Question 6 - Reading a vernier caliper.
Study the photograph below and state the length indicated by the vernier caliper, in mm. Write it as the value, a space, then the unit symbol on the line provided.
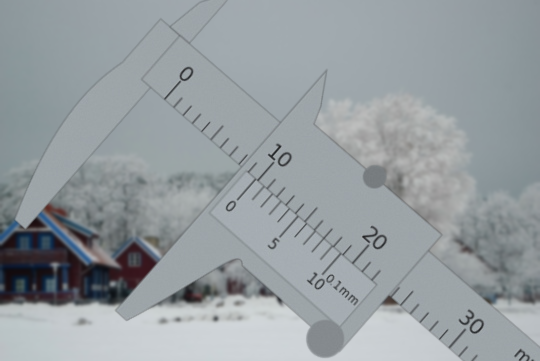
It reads 9.8 mm
